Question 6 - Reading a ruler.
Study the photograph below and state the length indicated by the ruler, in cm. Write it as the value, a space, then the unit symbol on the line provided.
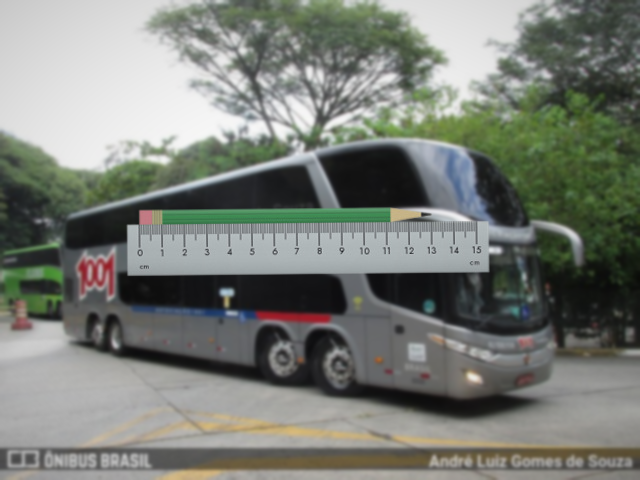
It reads 13 cm
